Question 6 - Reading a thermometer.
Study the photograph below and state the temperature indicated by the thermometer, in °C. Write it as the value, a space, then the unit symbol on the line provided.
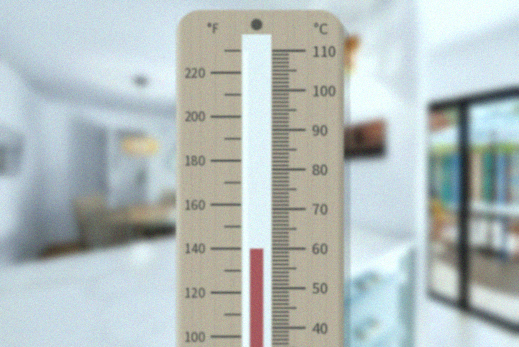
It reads 60 °C
